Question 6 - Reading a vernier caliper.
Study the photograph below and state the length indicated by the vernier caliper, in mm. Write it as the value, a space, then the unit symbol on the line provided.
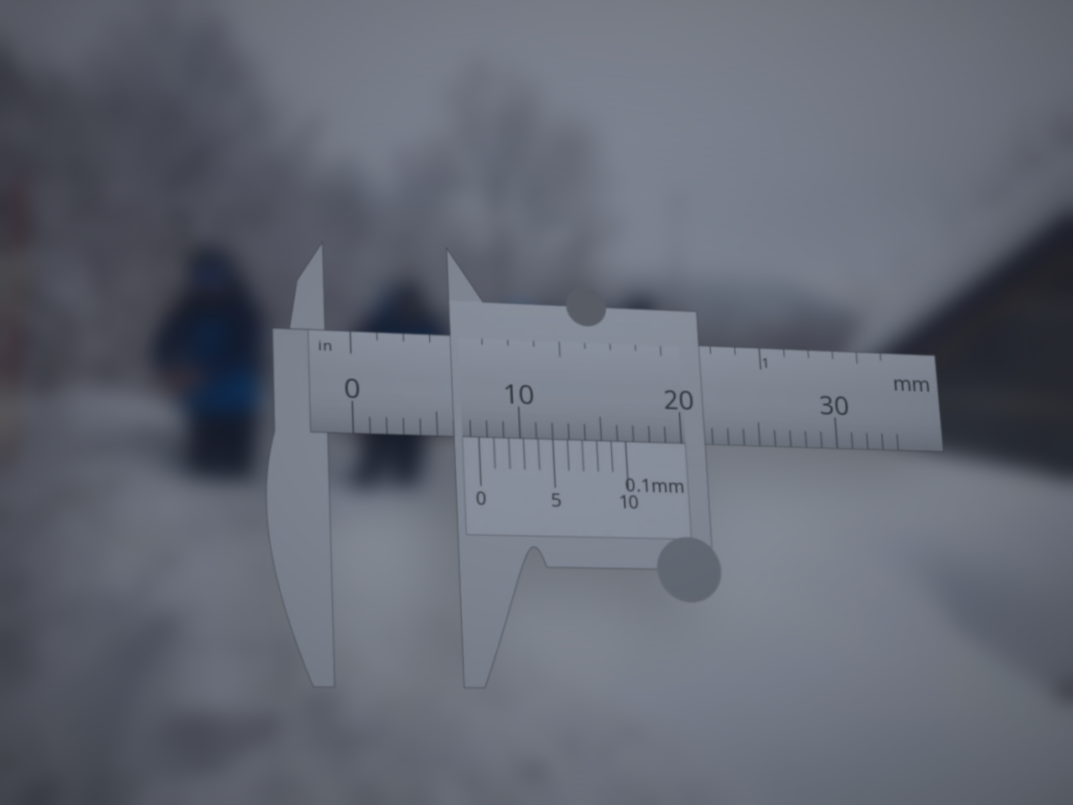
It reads 7.5 mm
